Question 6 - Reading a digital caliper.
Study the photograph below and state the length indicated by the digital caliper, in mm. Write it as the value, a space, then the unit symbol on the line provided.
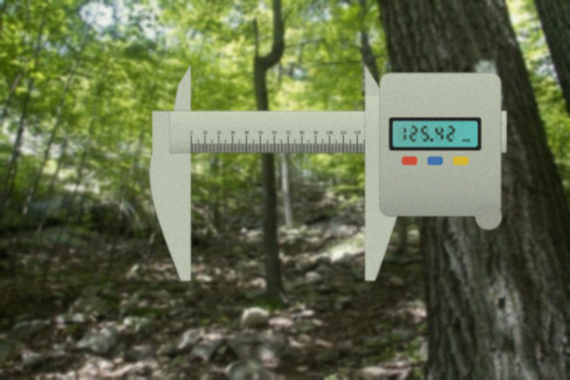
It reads 125.42 mm
